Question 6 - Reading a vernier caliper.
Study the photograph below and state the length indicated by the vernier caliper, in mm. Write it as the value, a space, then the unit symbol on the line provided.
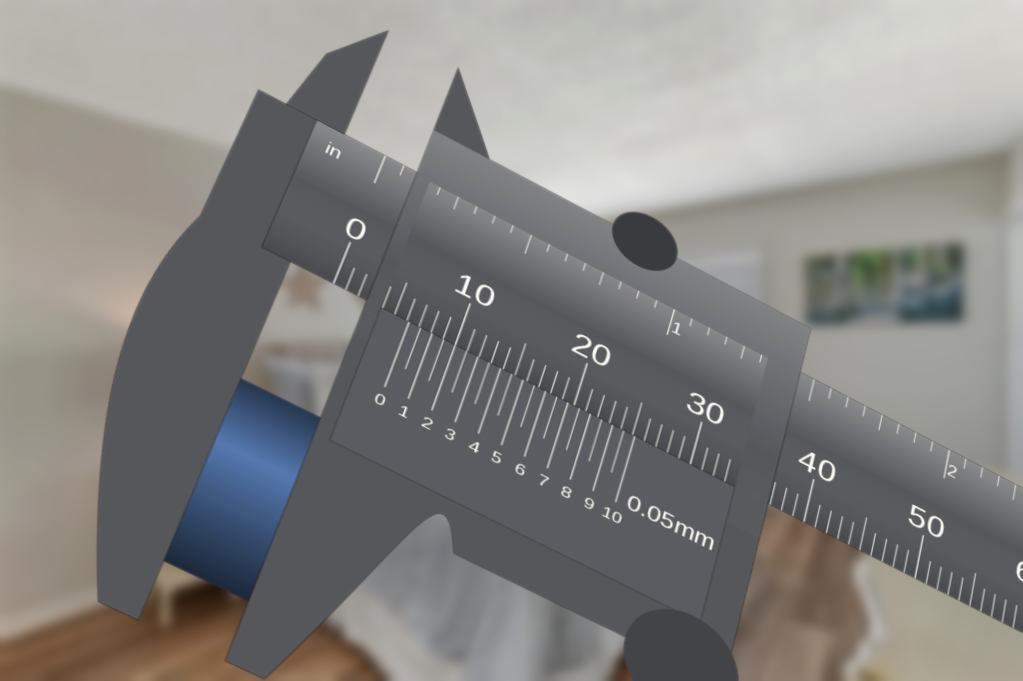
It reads 6.2 mm
